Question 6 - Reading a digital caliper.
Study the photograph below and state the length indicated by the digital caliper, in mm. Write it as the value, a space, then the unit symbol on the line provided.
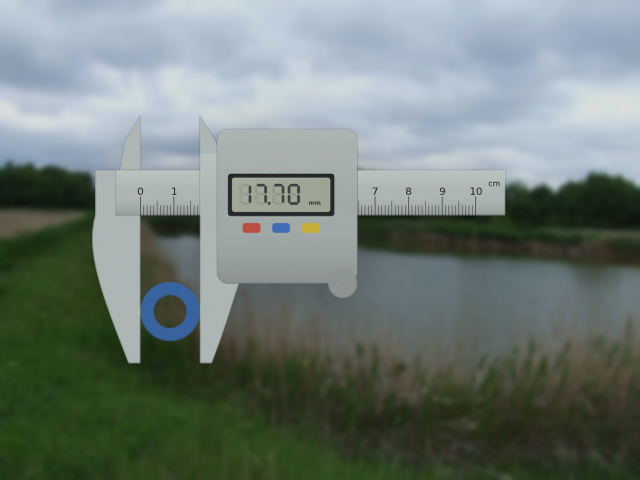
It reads 17.70 mm
